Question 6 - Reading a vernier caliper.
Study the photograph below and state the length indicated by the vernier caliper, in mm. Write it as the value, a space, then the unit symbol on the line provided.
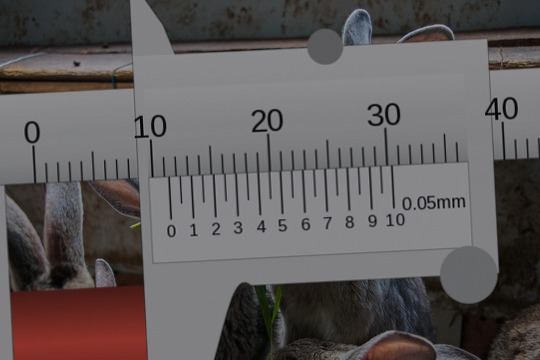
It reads 11.4 mm
